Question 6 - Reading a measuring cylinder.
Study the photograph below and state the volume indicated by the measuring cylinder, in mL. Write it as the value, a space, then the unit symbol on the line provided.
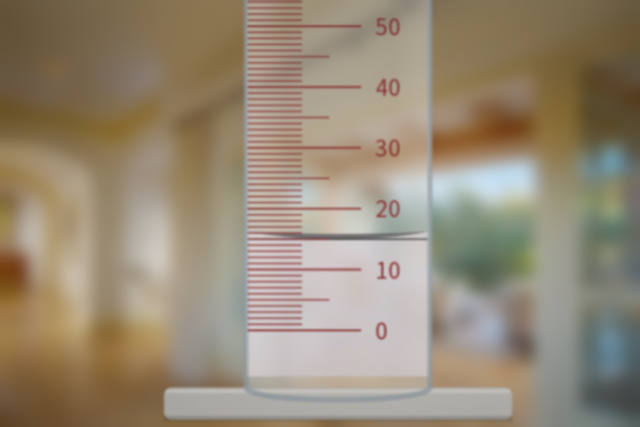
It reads 15 mL
